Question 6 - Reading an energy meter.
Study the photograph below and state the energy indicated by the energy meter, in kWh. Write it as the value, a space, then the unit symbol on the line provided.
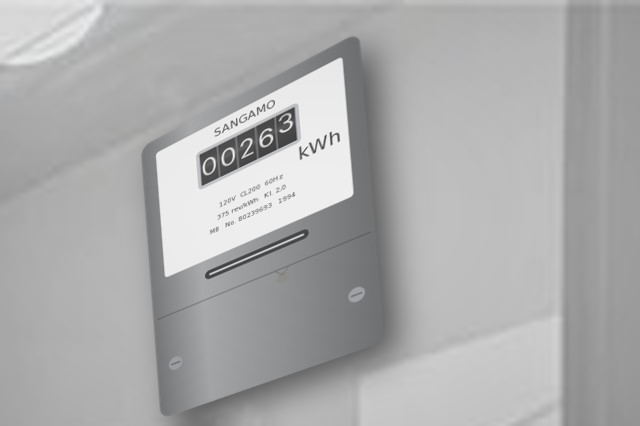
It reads 263 kWh
